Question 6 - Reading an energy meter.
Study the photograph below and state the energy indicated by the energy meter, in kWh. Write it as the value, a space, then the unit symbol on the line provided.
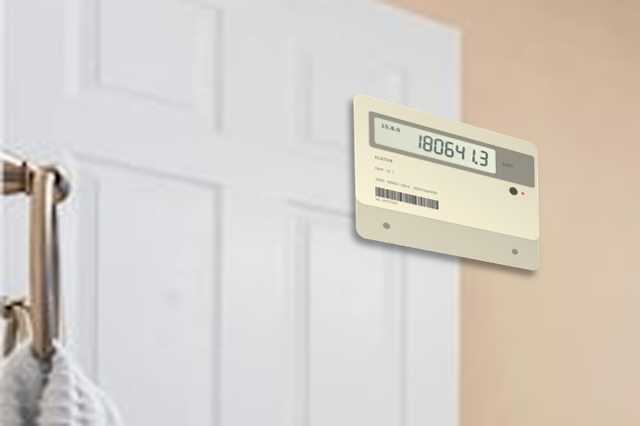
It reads 180641.3 kWh
